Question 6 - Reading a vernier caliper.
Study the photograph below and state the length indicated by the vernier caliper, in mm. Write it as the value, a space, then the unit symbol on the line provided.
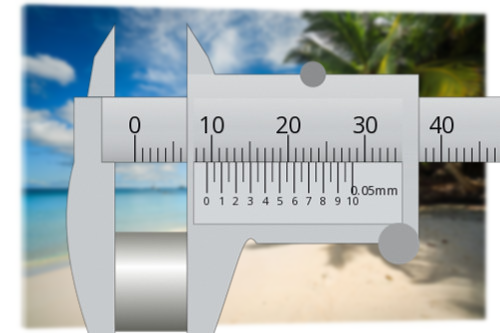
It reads 9.4 mm
